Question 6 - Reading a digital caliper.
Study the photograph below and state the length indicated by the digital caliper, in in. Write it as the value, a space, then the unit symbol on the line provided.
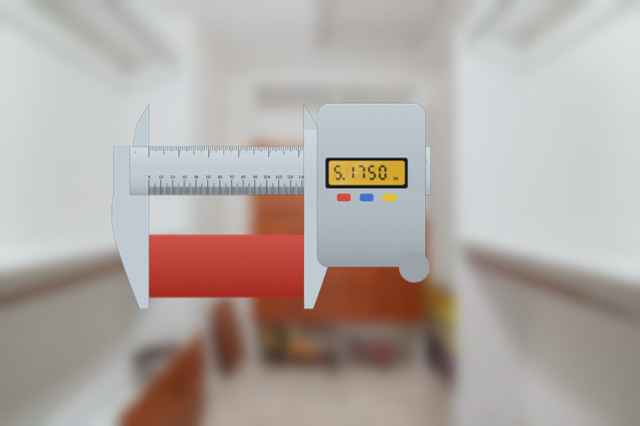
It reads 5.1750 in
